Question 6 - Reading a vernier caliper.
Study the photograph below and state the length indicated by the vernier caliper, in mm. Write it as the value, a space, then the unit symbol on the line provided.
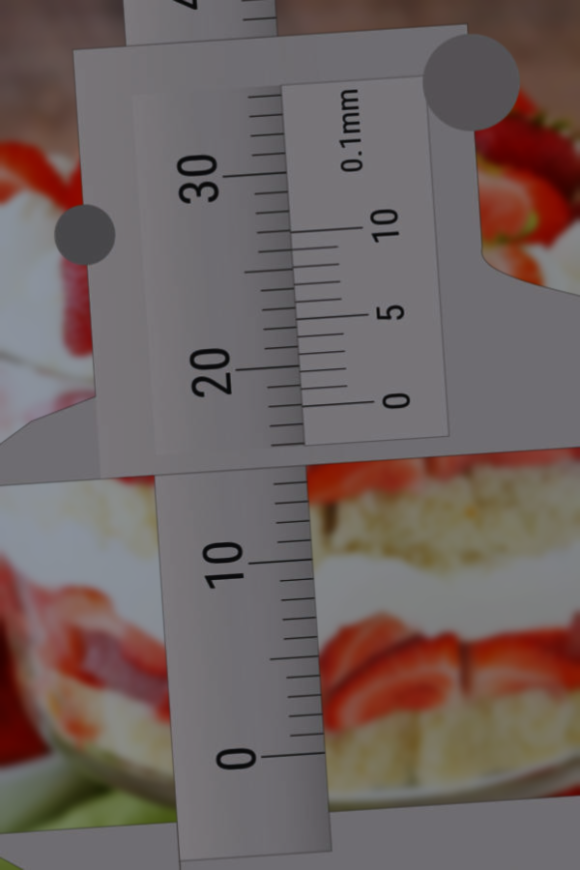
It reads 17.9 mm
